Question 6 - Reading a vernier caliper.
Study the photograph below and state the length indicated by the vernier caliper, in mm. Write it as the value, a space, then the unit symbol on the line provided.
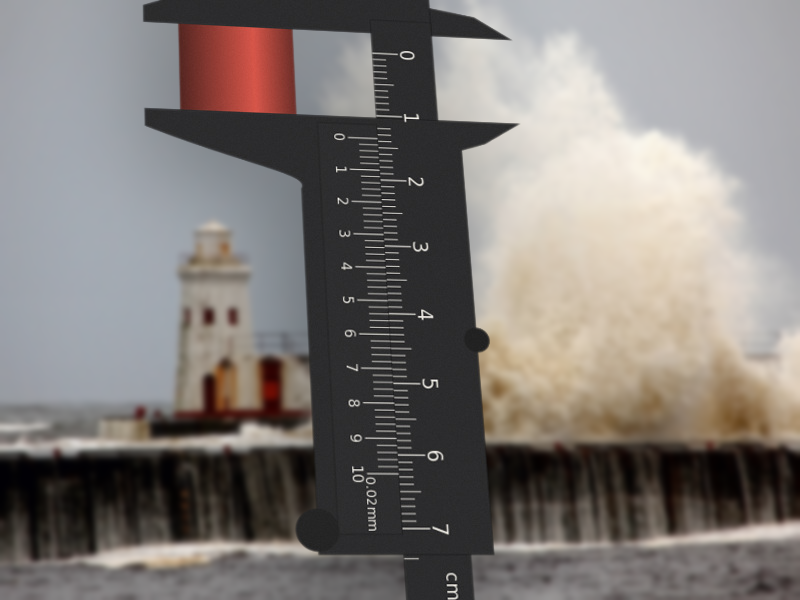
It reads 13.6 mm
